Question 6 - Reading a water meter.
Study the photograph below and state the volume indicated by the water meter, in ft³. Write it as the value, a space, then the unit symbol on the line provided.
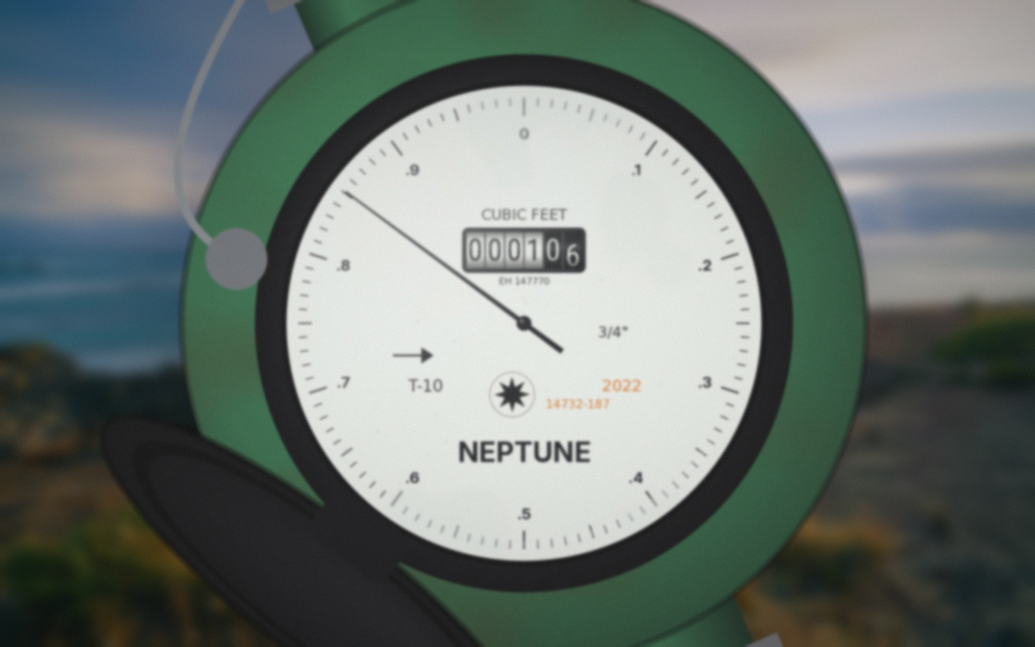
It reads 105.85 ft³
